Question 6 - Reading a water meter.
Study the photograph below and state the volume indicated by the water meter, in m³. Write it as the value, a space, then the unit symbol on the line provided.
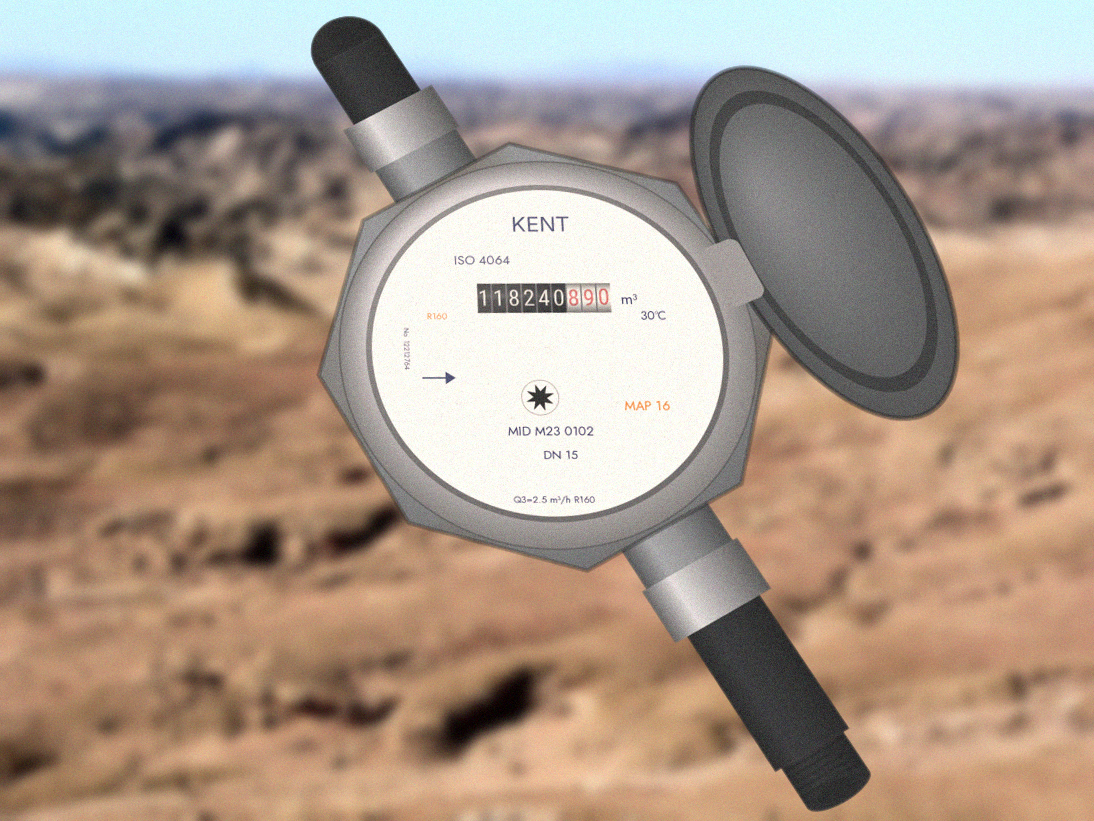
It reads 118240.890 m³
